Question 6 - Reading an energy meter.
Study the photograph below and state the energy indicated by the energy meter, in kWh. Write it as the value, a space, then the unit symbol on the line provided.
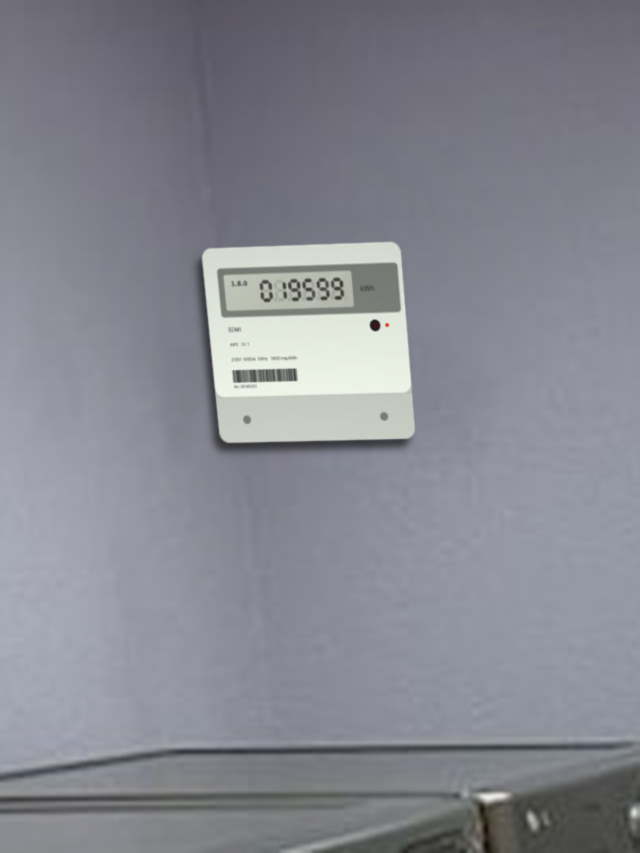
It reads 19599 kWh
